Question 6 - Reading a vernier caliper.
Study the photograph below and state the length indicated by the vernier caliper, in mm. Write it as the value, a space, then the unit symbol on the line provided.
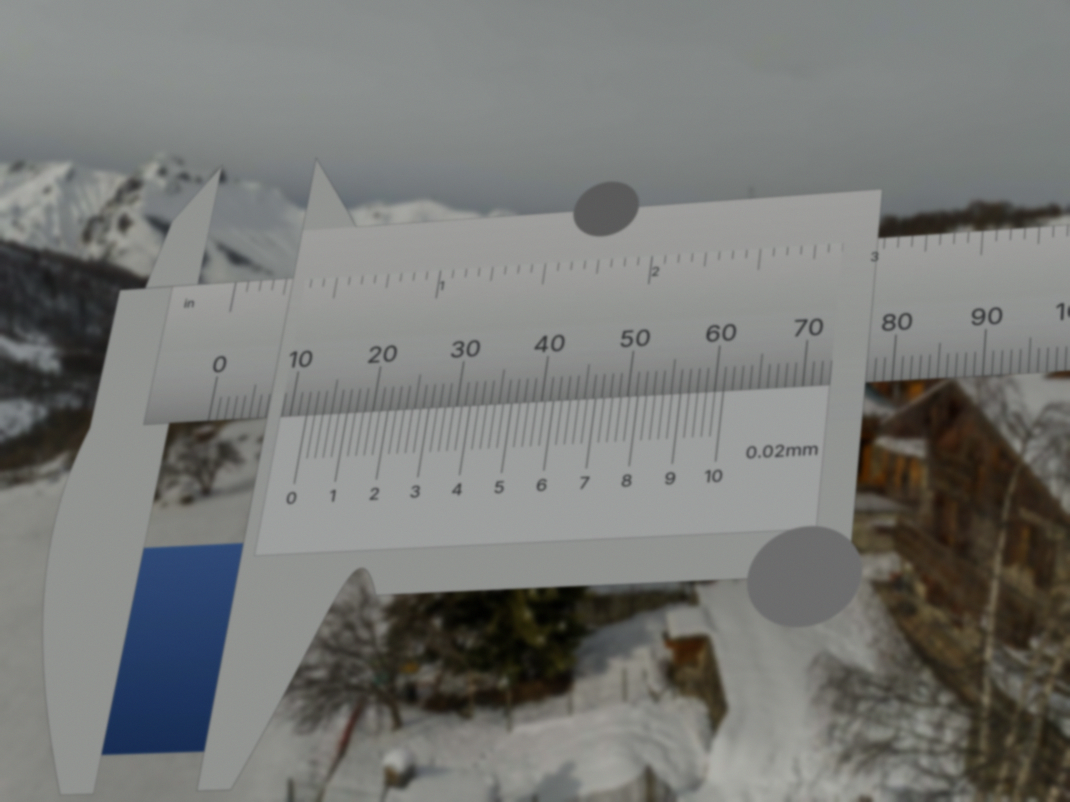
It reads 12.0 mm
